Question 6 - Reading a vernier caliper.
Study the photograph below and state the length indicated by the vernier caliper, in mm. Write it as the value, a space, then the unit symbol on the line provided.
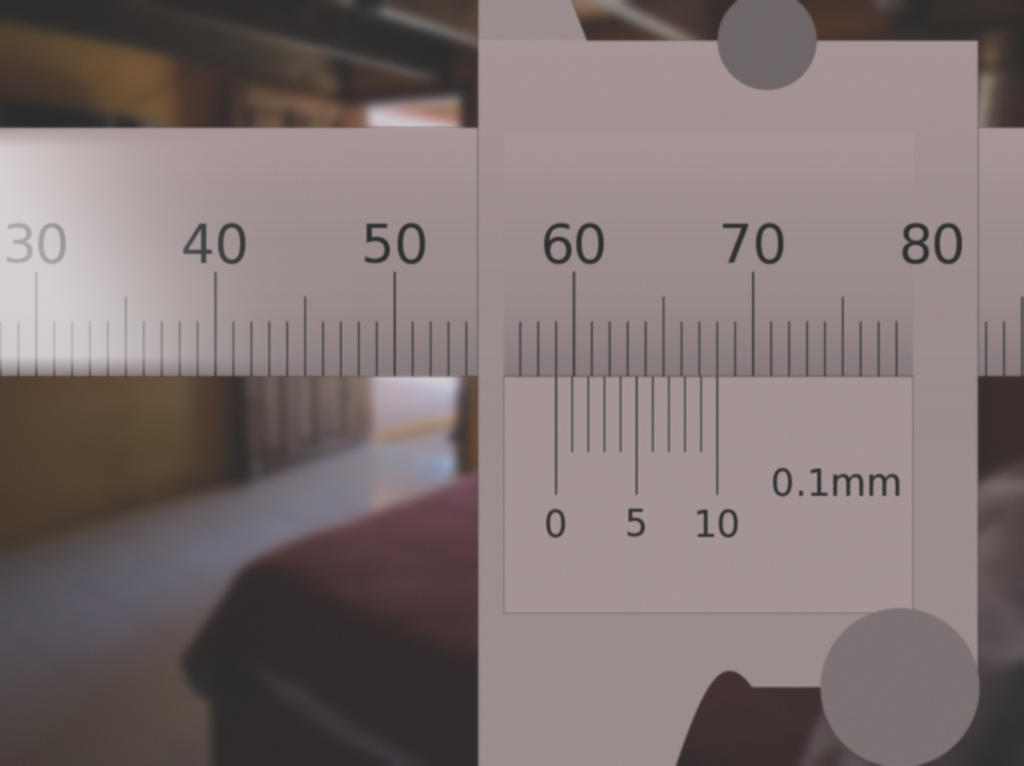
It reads 59.0 mm
